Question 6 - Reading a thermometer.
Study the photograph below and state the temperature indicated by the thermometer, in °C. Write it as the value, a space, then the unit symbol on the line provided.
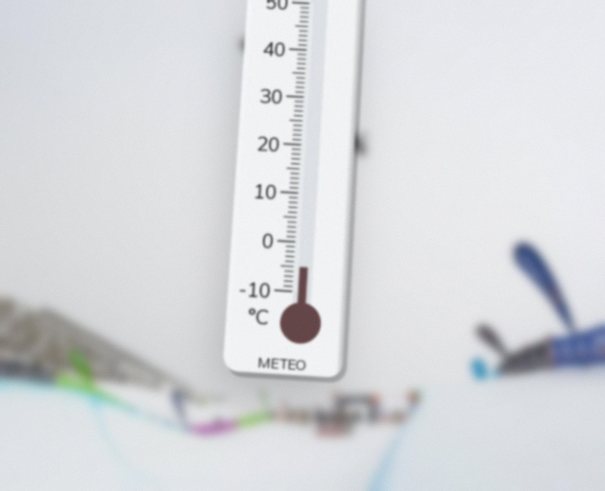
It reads -5 °C
